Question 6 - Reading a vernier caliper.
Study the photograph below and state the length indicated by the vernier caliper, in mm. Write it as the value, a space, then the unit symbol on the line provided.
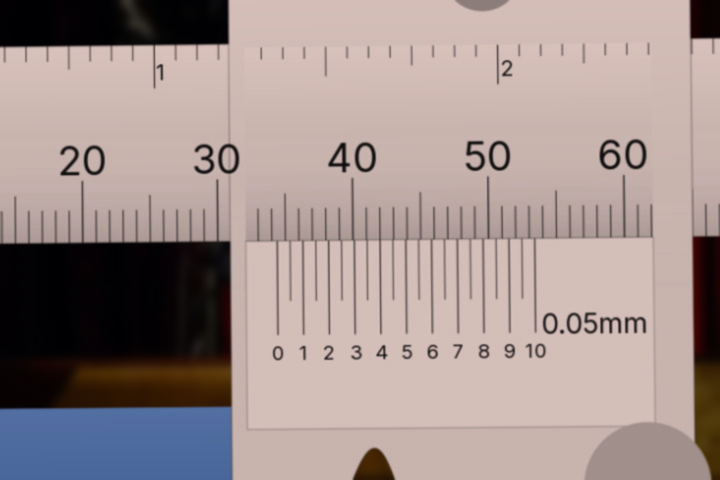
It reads 34.4 mm
